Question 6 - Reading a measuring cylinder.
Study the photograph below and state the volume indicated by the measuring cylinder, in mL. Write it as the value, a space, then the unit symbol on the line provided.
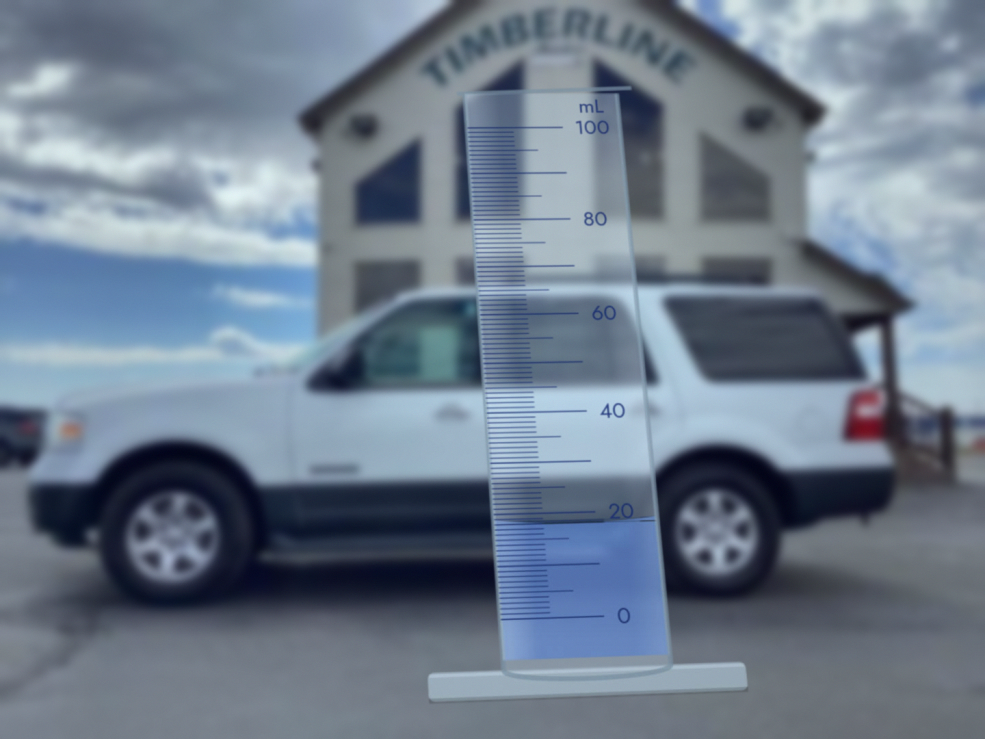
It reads 18 mL
